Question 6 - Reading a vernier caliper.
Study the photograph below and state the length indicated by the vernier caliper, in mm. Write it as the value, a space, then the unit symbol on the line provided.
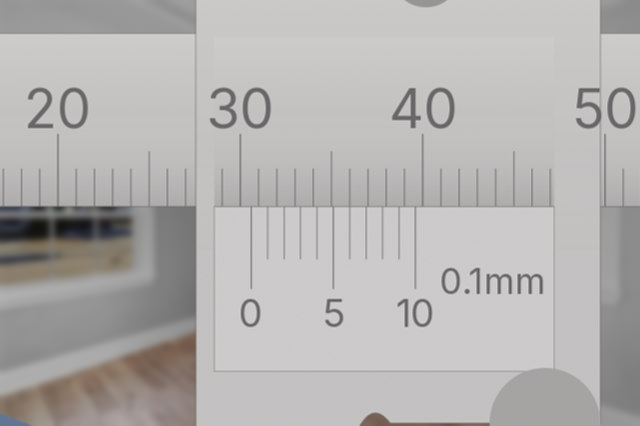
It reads 30.6 mm
